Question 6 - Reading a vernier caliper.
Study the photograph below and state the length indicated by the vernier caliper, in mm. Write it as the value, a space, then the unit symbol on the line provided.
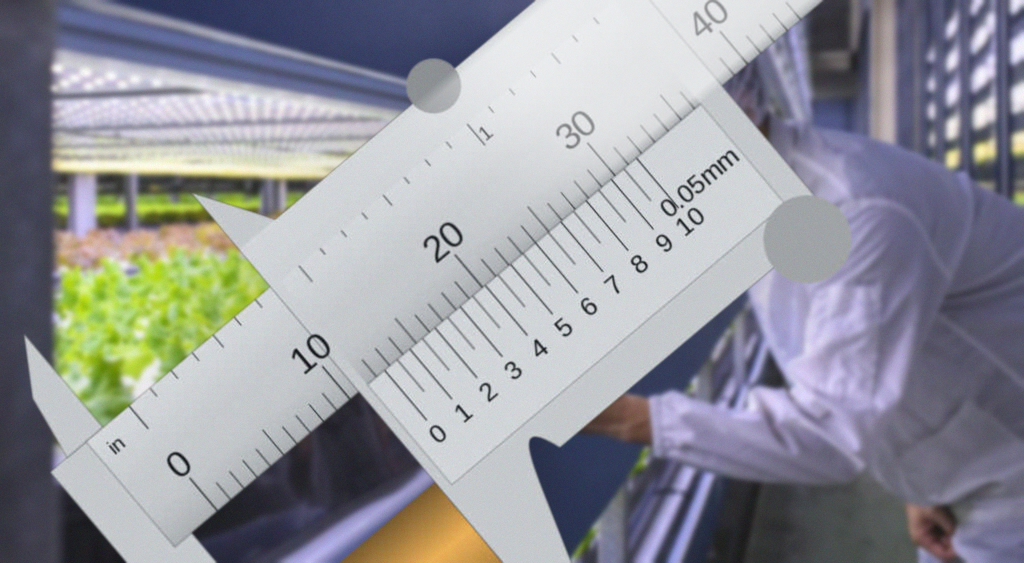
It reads 12.6 mm
